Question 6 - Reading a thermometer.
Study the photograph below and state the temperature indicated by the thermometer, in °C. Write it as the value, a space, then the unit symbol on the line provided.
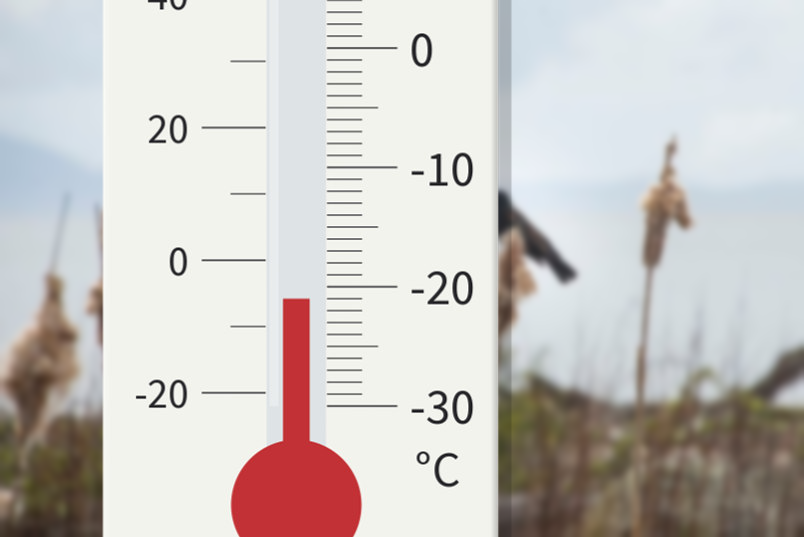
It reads -21 °C
